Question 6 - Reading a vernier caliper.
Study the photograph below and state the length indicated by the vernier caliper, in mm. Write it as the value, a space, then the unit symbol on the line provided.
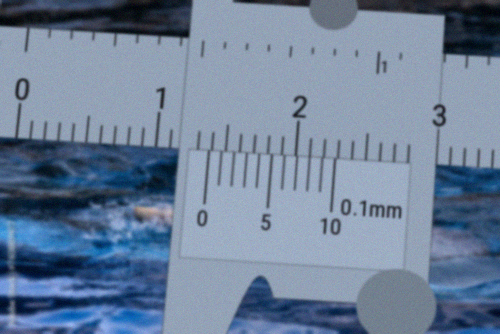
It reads 13.8 mm
